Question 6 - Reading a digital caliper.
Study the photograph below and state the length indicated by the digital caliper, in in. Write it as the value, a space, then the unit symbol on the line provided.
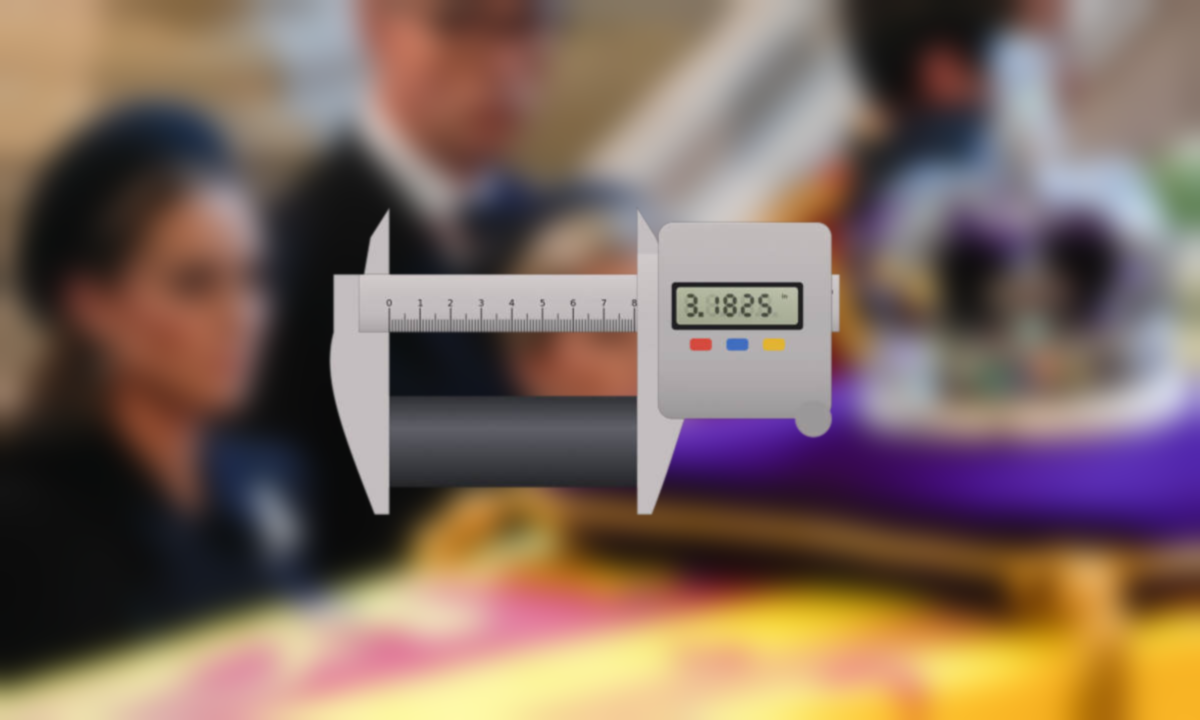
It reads 3.1825 in
